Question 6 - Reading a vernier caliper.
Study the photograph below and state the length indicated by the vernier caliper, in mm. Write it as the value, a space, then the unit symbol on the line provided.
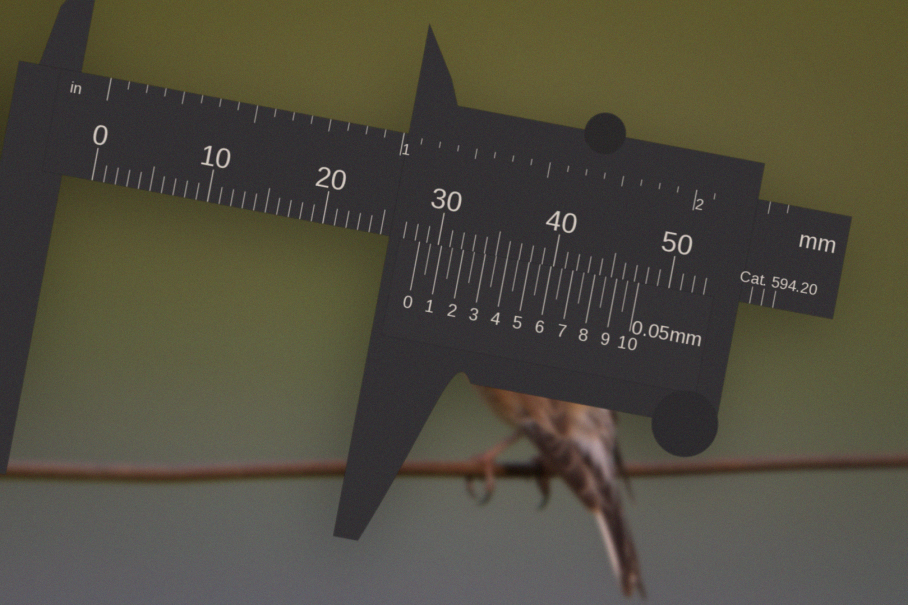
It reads 28.4 mm
